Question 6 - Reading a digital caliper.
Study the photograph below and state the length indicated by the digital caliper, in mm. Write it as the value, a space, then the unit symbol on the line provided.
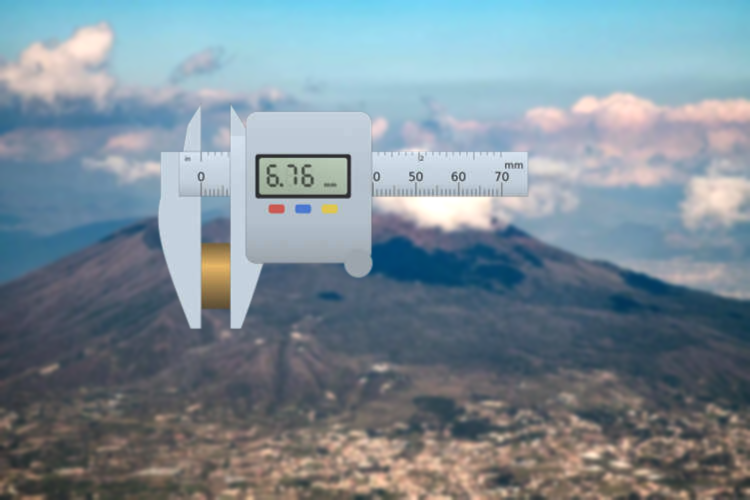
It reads 6.76 mm
